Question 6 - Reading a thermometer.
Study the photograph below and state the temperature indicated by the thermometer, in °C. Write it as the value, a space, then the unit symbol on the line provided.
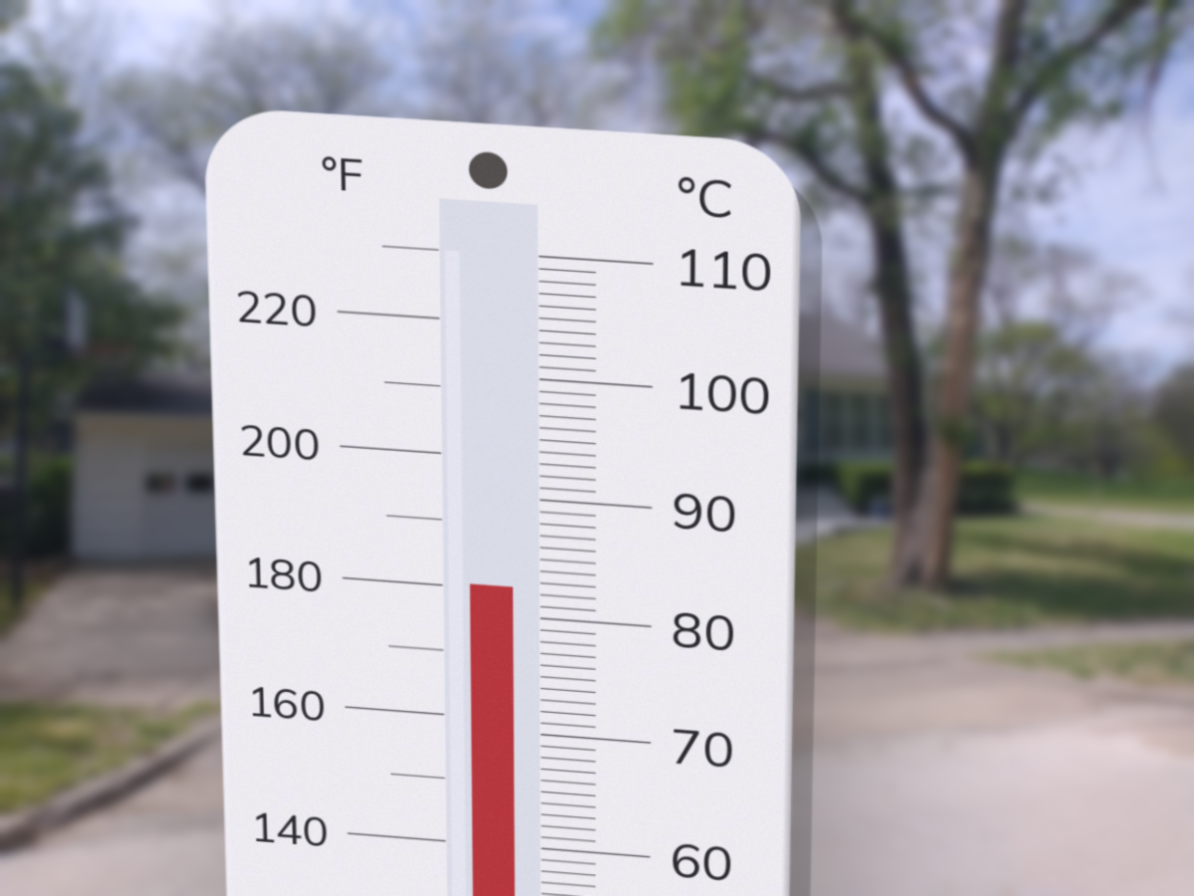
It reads 82.5 °C
